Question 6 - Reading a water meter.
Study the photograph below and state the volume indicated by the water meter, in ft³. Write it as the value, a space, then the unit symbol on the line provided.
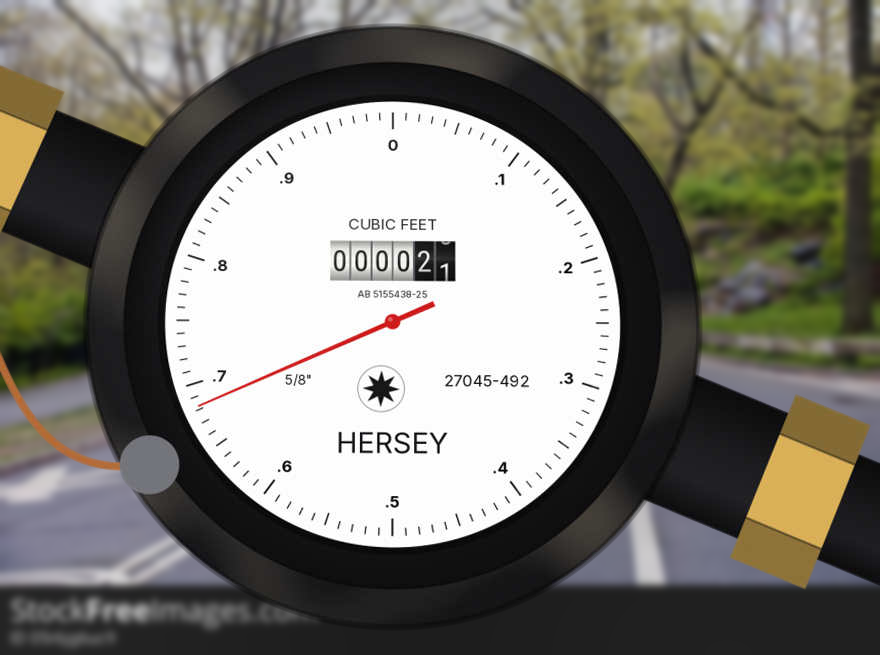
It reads 20.68 ft³
